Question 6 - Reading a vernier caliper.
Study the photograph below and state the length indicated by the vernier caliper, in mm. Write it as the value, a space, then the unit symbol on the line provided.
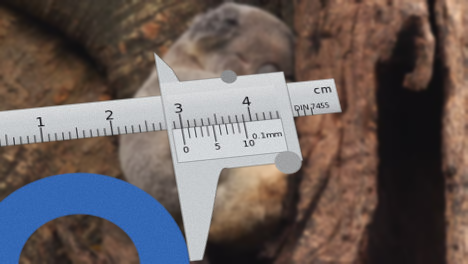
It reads 30.0 mm
